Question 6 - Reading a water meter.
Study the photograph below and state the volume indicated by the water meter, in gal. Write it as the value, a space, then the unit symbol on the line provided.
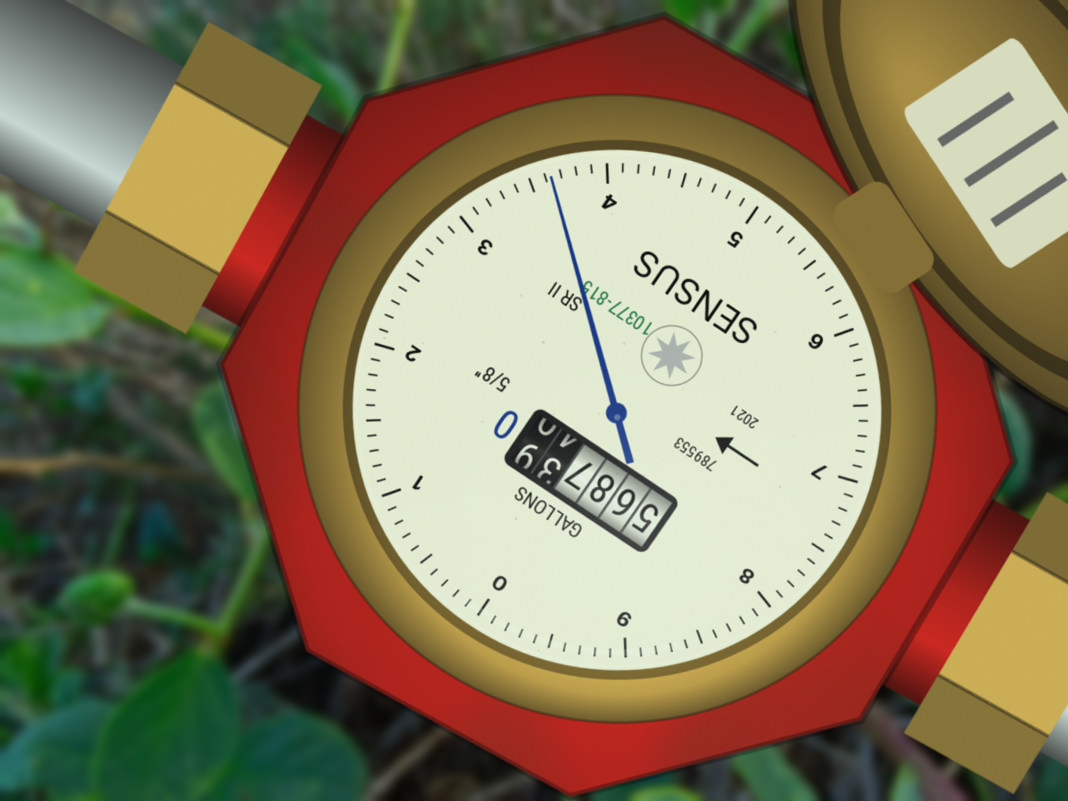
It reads 5687393.6 gal
